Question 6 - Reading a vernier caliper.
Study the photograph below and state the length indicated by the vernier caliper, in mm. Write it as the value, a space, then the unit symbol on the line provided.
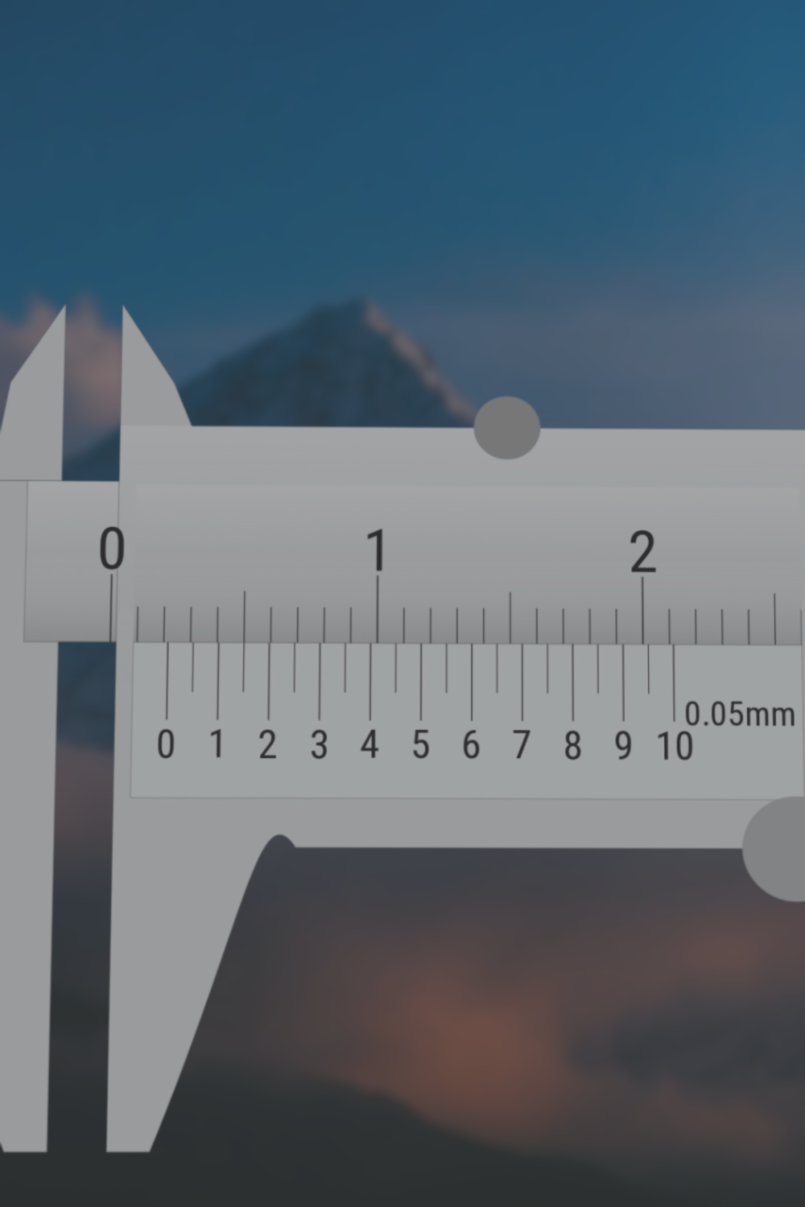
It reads 2.15 mm
